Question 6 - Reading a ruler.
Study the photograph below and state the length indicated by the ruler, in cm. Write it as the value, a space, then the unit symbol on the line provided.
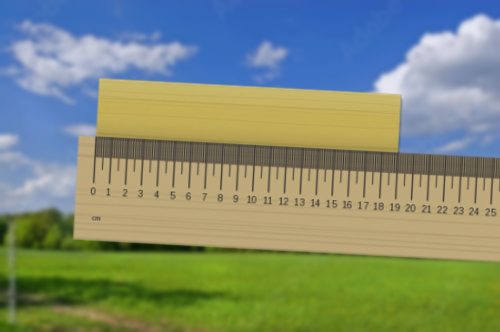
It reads 19 cm
